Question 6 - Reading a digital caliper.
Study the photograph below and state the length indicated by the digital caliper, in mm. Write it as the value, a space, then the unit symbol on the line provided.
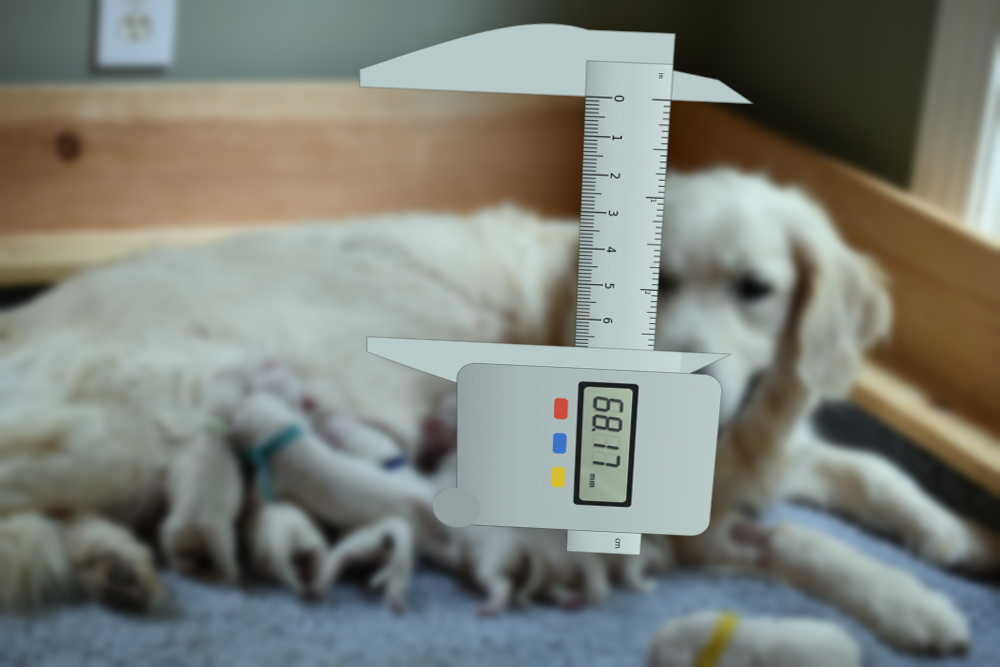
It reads 68.17 mm
